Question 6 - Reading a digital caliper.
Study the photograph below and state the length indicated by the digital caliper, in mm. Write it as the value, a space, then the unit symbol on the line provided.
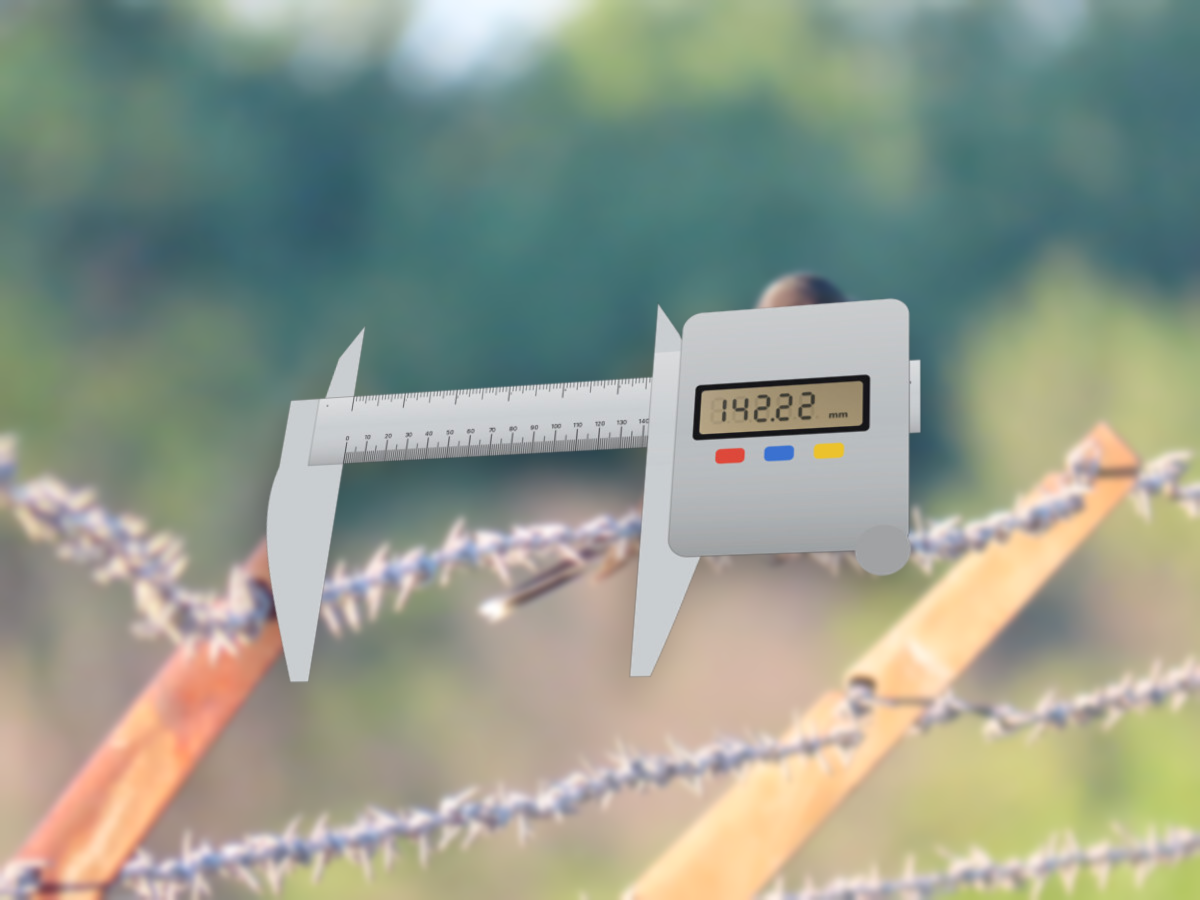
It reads 142.22 mm
